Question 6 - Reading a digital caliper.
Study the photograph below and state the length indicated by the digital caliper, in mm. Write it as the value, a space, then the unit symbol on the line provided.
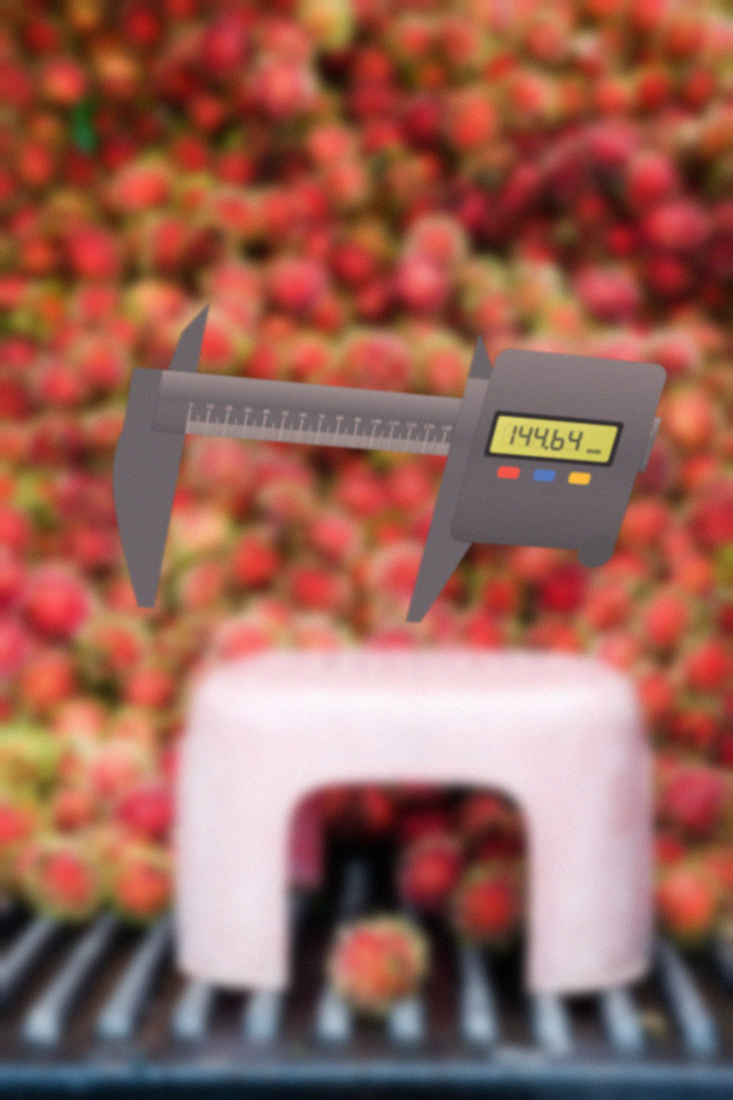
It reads 144.64 mm
